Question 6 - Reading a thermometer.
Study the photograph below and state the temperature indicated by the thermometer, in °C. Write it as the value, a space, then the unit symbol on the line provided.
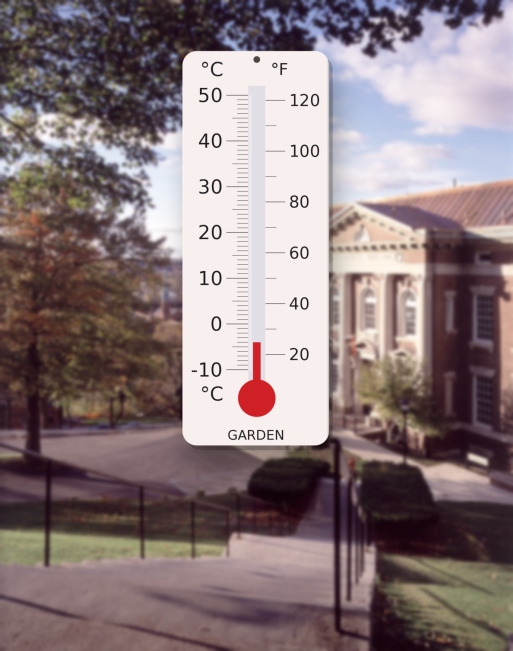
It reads -4 °C
